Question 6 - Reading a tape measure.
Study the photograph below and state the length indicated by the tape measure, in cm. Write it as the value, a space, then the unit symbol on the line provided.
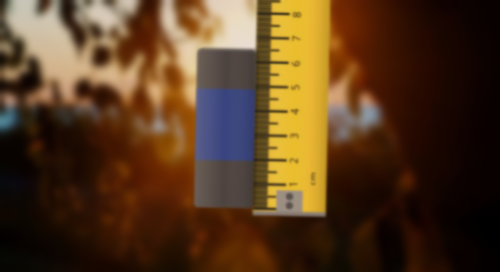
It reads 6.5 cm
